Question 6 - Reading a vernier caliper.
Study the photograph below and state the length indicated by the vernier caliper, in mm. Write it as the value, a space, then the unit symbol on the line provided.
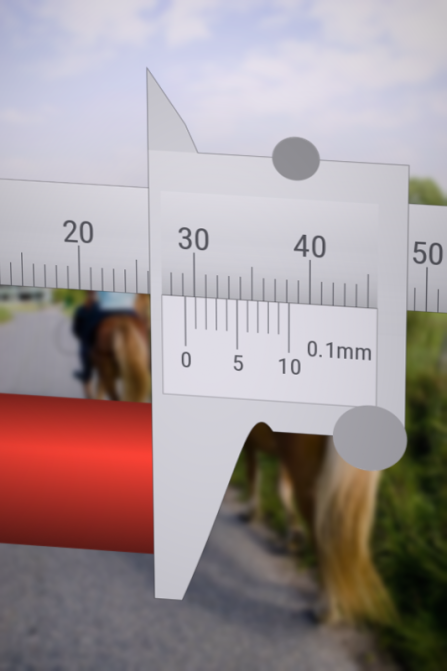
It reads 29.2 mm
